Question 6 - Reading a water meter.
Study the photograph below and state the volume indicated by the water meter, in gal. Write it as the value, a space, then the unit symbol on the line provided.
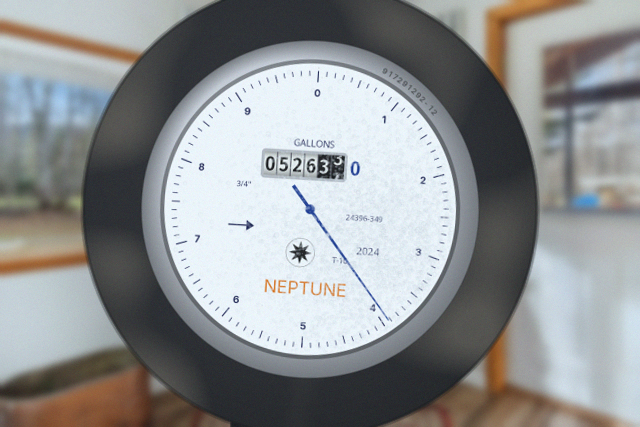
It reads 526333.9 gal
